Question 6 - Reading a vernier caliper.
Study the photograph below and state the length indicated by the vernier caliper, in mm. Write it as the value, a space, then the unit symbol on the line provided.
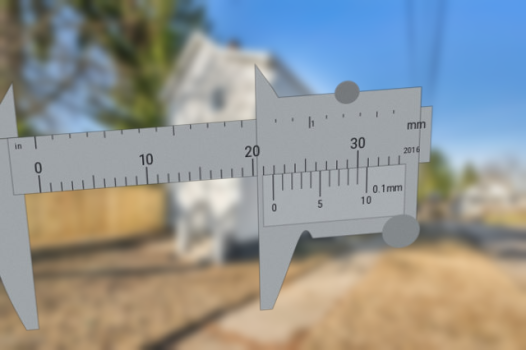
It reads 21.9 mm
